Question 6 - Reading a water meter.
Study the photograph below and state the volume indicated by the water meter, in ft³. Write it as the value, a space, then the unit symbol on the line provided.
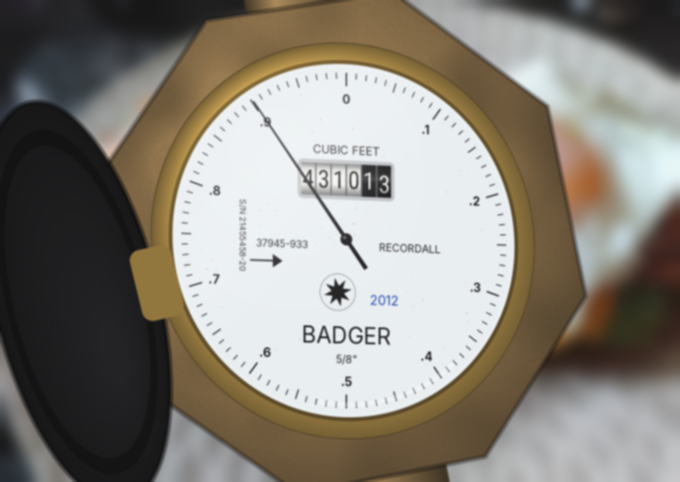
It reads 431012.90 ft³
